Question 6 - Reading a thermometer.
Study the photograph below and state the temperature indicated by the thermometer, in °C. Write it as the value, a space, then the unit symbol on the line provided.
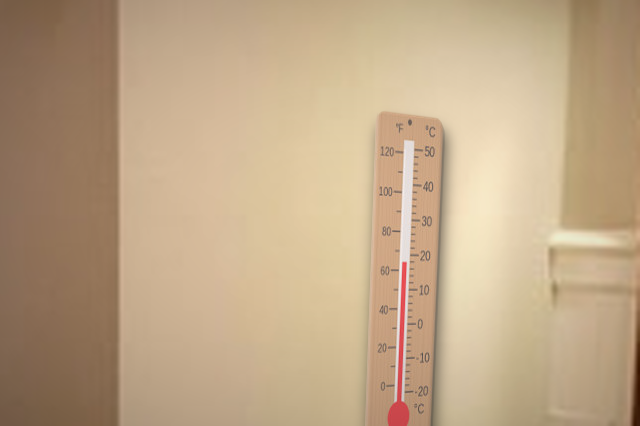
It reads 18 °C
